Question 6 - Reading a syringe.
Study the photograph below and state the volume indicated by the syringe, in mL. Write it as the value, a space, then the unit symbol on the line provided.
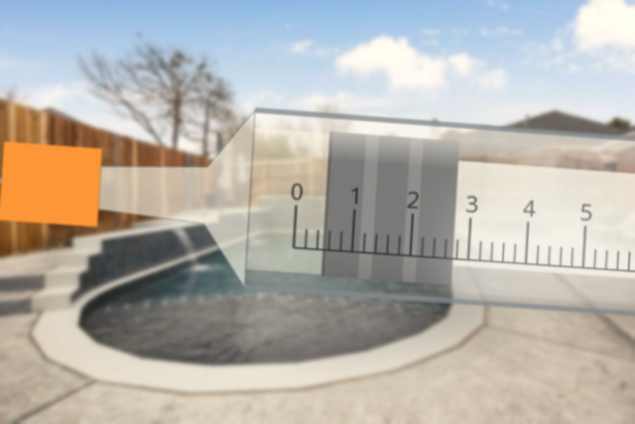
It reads 0.5 mL
